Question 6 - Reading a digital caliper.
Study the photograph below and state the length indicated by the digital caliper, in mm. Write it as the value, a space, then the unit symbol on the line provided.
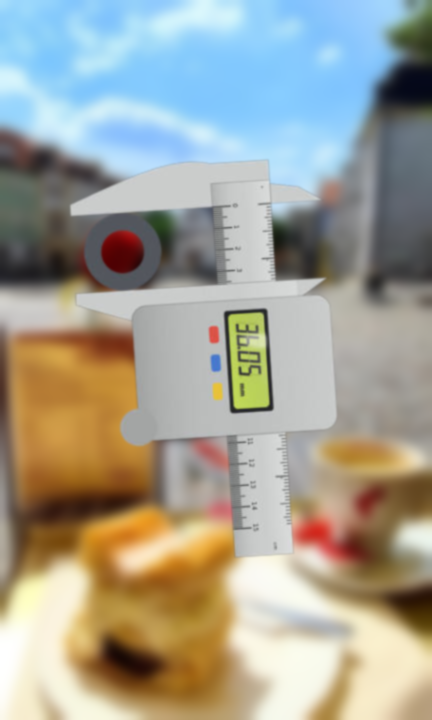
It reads 36.05 mm
